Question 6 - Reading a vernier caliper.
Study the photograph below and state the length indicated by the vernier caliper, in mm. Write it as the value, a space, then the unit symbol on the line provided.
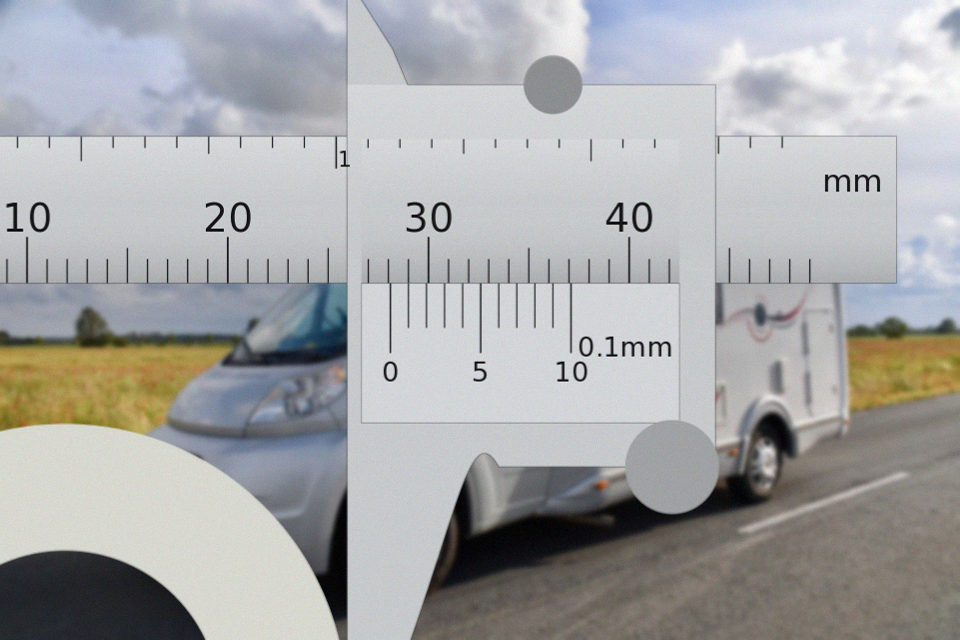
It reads 28.1 mm
